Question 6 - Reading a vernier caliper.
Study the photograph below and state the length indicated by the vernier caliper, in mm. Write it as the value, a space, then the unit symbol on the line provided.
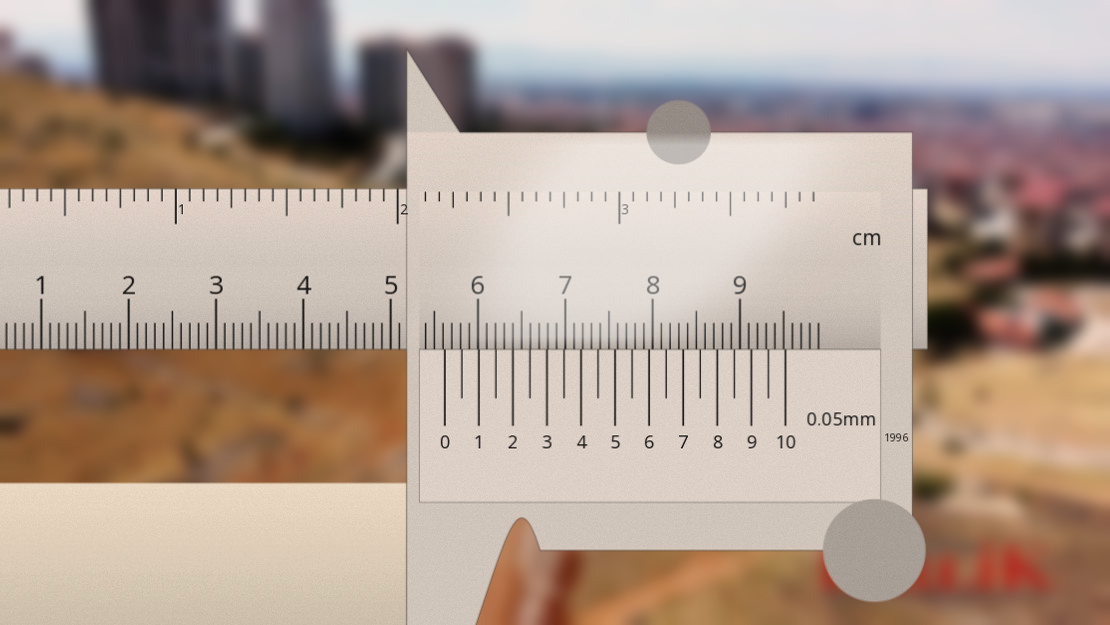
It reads 56.2 mm
